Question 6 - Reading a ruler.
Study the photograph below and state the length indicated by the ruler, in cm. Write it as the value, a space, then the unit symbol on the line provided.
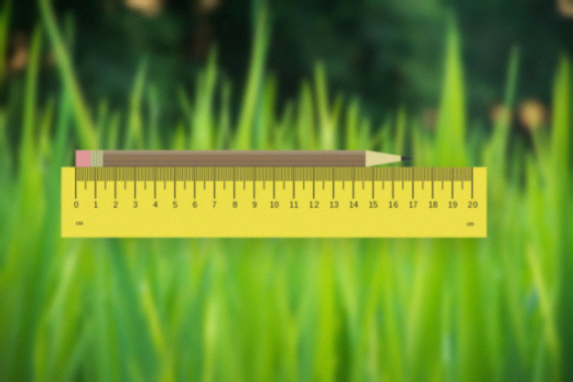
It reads 17 cm
